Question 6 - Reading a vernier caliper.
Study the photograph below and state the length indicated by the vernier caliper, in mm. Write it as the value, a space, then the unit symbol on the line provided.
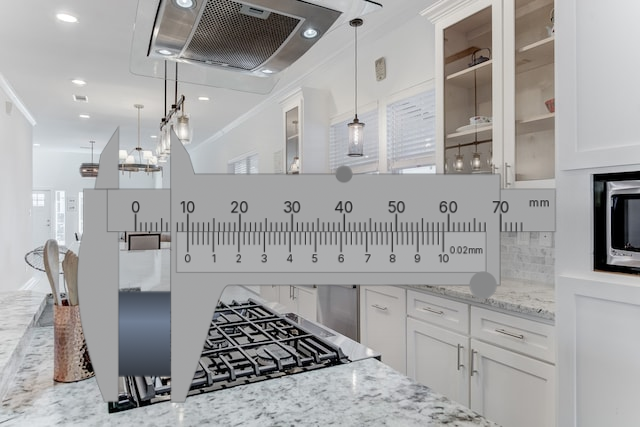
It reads 10.0 mm
